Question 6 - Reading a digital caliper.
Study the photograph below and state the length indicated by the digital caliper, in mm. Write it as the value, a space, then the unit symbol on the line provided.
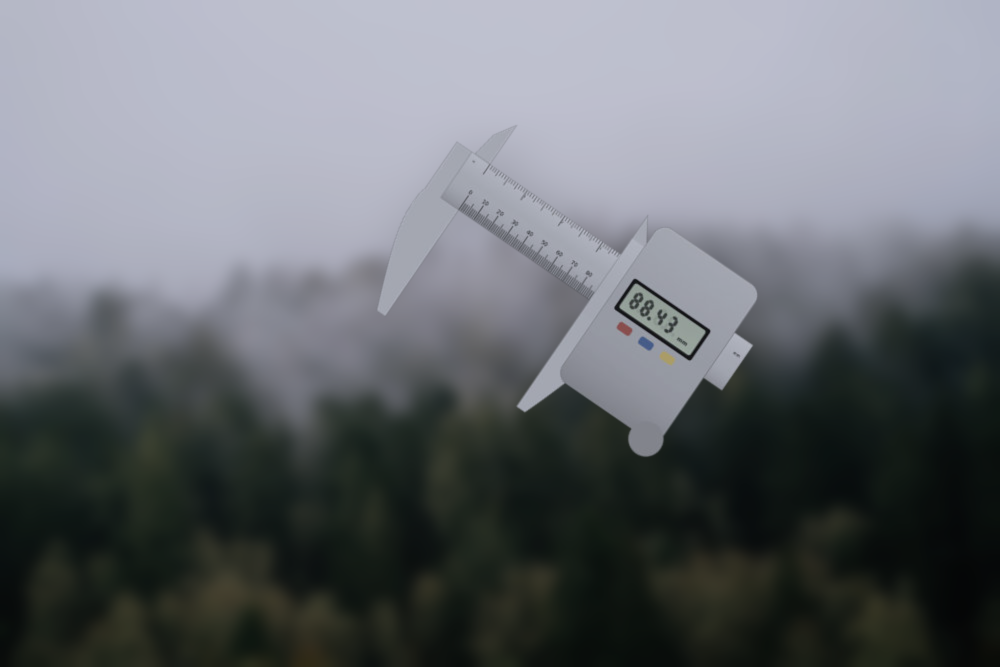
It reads 88.43 mm
